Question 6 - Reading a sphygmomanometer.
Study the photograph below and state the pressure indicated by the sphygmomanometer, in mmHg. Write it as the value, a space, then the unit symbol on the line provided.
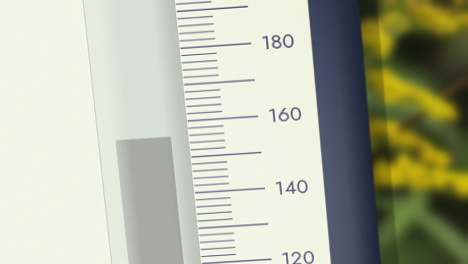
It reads 156 mmHg
